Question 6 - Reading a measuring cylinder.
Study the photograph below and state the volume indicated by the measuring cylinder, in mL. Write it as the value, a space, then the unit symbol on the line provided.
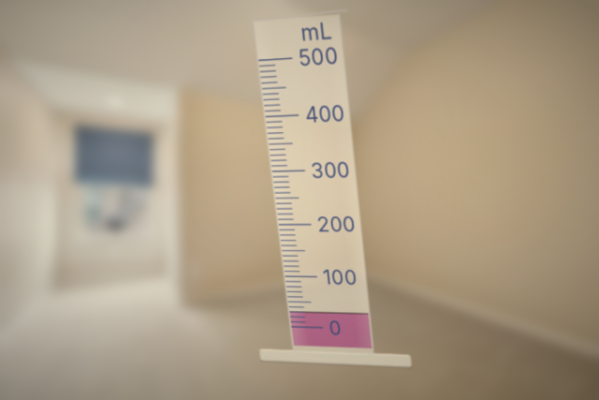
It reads 30 mL
